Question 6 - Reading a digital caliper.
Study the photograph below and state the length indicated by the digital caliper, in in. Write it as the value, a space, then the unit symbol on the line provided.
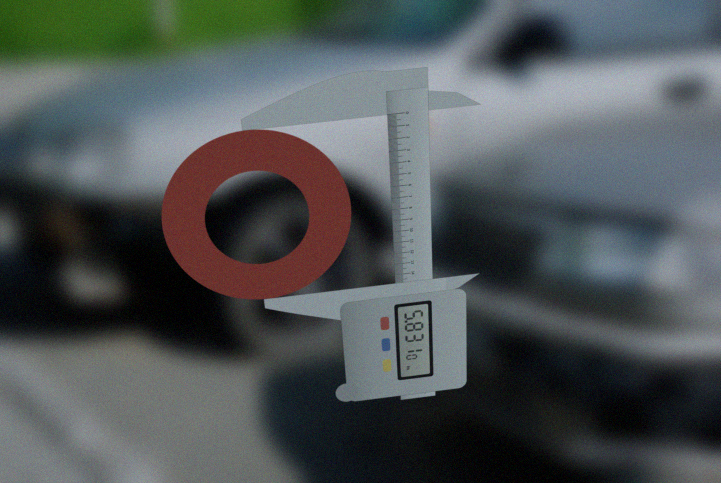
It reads 5.8310 in
